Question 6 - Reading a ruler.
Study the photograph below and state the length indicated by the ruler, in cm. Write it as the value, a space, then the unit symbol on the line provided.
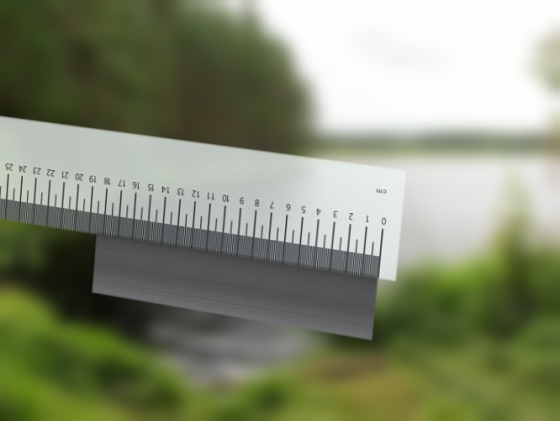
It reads 18.5 cm
